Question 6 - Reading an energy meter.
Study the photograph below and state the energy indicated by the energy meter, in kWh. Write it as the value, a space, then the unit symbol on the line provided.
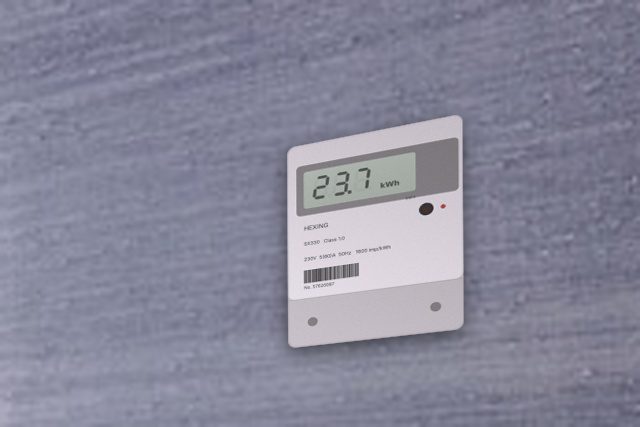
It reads 23.7 kWh
